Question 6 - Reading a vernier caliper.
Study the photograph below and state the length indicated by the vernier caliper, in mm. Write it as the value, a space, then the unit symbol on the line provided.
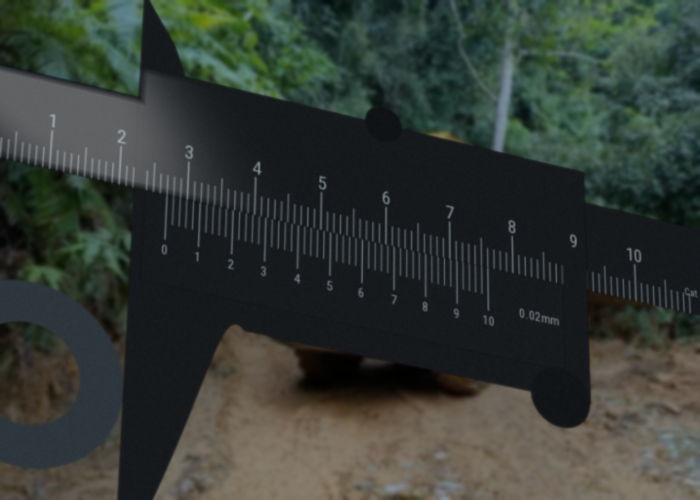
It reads 27.0 mm
